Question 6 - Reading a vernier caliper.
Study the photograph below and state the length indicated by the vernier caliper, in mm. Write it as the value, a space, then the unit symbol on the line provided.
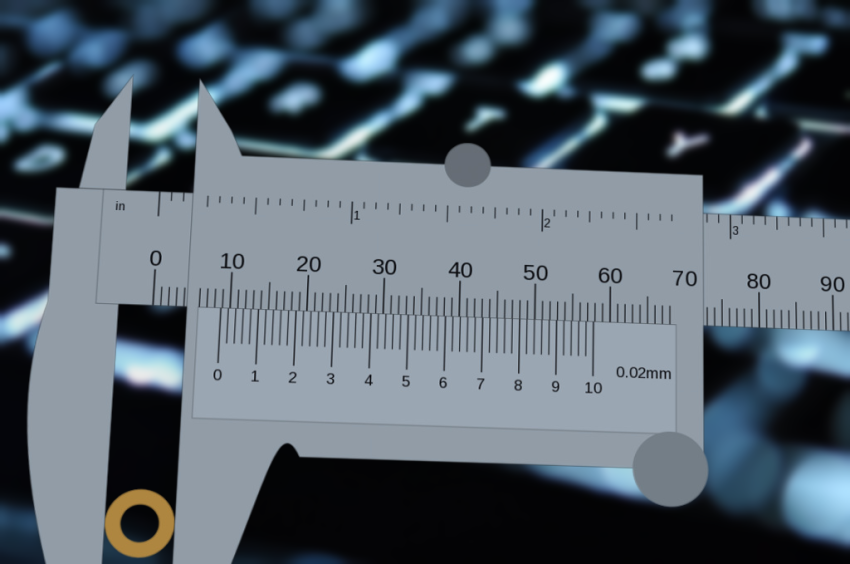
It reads 8.8 mm
